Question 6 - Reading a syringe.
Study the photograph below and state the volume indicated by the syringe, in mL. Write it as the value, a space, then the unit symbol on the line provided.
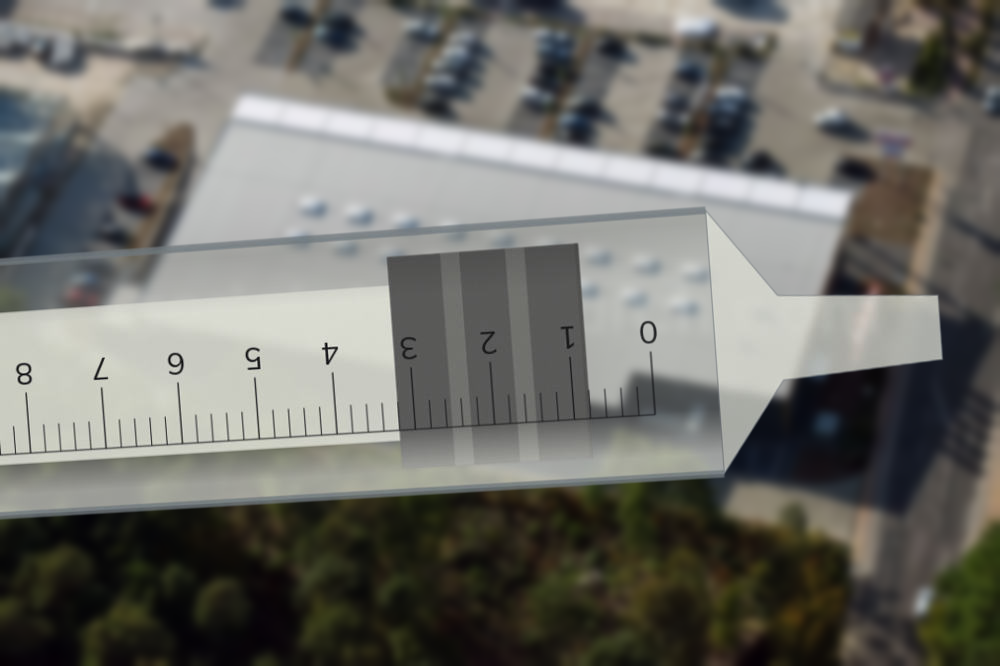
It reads 0.8 mL
